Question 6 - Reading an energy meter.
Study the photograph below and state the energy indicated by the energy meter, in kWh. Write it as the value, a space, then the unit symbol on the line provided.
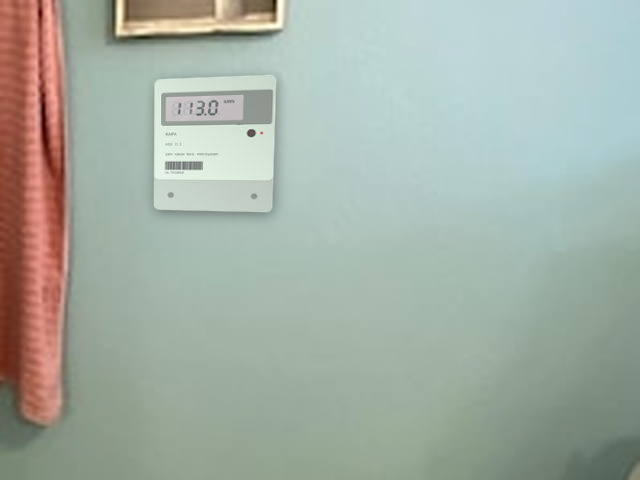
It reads 113.0 kWh
